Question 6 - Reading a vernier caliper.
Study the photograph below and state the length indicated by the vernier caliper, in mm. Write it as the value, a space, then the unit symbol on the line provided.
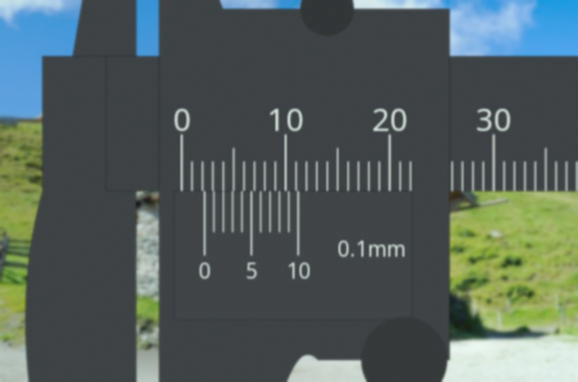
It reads 2.2 mm
